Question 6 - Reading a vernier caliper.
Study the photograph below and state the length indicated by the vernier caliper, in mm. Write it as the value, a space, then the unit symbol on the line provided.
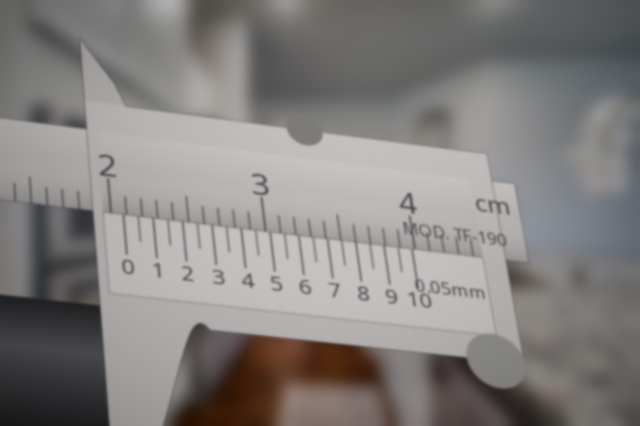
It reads 20.8 mm
